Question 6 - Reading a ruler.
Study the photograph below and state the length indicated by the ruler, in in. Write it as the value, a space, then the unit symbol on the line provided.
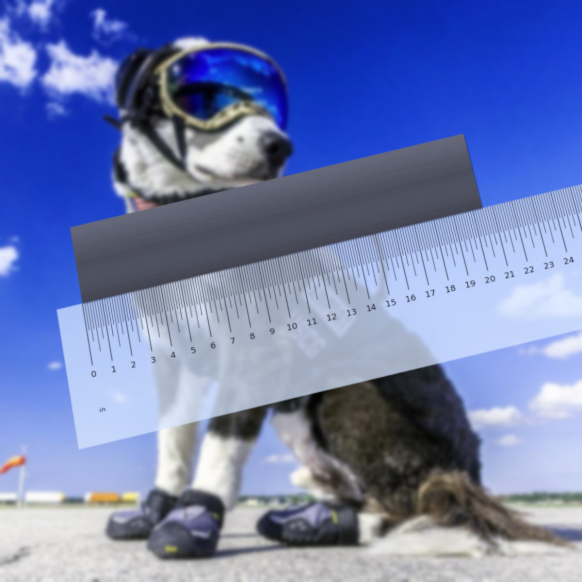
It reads 20.5 in
